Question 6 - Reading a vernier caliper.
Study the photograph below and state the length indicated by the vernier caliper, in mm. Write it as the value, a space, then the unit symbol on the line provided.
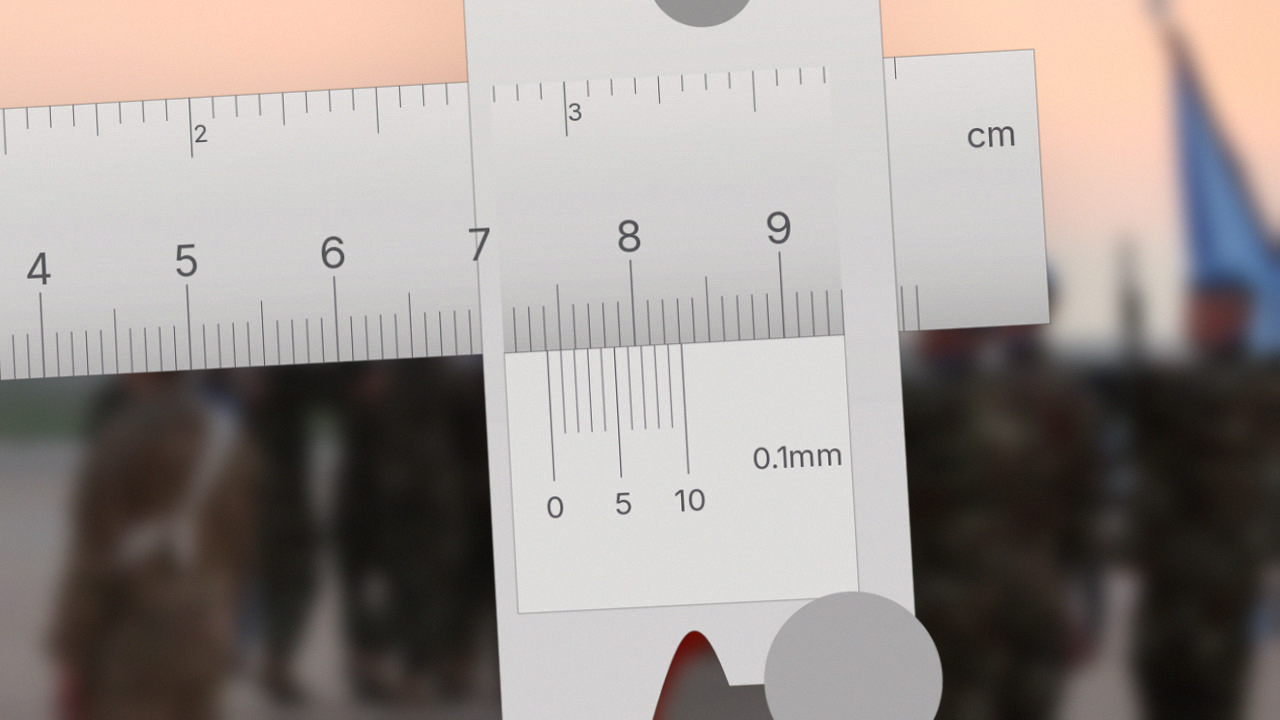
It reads 74.1 mm
